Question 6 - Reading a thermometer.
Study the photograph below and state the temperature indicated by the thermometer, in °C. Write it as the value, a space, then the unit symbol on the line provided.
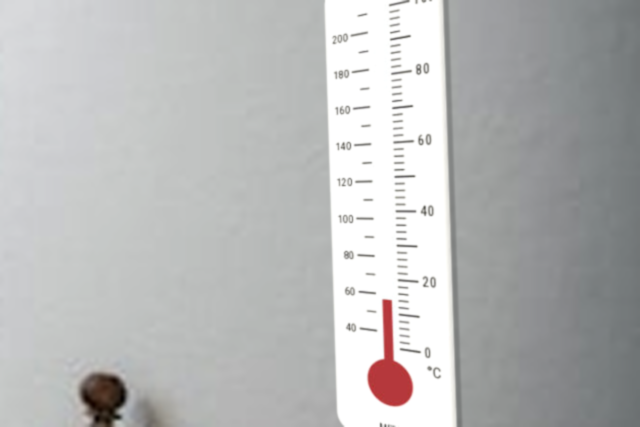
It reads 14 °C
